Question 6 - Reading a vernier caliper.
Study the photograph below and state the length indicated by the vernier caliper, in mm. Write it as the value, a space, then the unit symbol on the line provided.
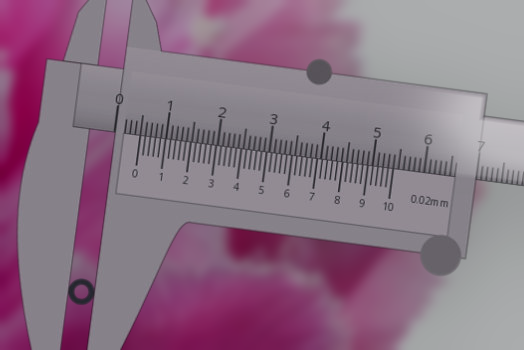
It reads 5.0 mm
